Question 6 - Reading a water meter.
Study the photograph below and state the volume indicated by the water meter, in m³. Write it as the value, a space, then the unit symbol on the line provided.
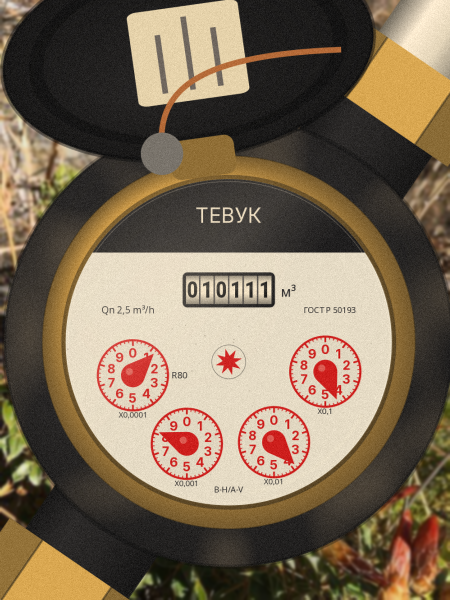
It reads 10111.4381 m³
